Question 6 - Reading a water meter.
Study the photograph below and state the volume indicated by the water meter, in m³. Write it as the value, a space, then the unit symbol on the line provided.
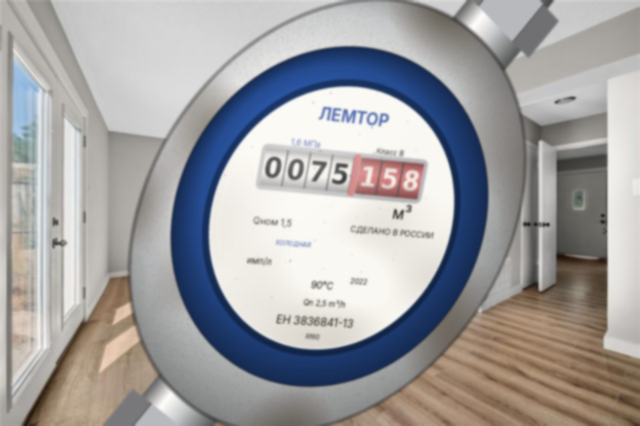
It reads 75.158 m³
